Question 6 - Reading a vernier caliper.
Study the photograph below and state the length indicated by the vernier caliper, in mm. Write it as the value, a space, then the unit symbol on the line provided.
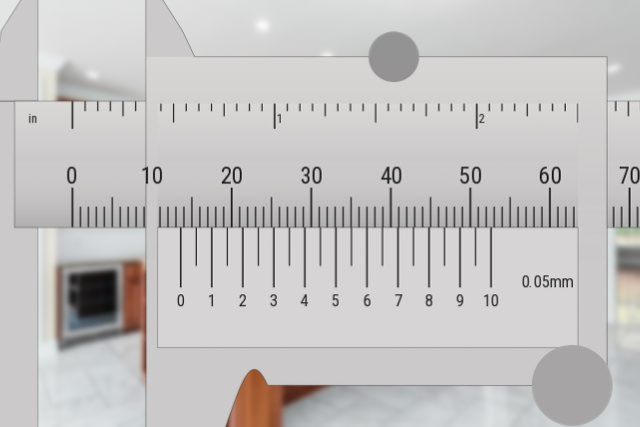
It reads 13.6 mm
